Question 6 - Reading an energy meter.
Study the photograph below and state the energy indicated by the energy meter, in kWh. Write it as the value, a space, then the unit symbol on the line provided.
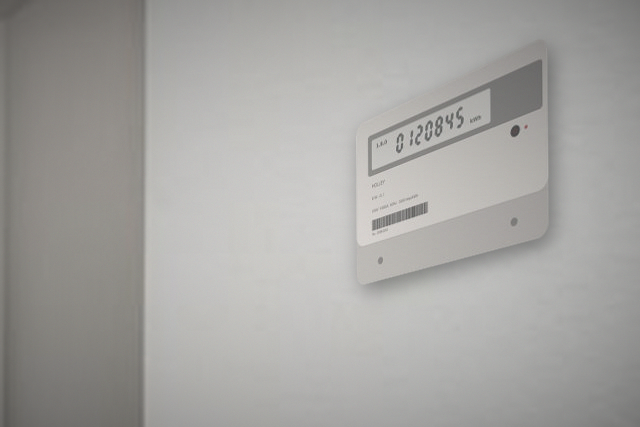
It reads 120845 kWh
